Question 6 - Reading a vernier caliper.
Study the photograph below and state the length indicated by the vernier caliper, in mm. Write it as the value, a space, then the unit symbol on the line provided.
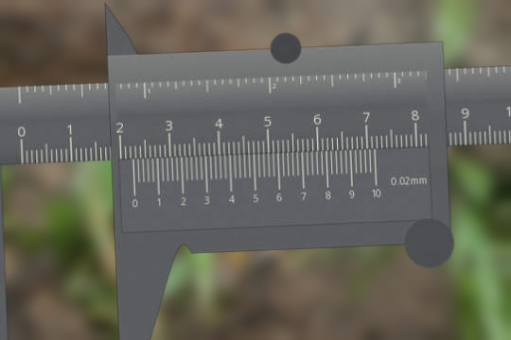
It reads 22.5 mm
